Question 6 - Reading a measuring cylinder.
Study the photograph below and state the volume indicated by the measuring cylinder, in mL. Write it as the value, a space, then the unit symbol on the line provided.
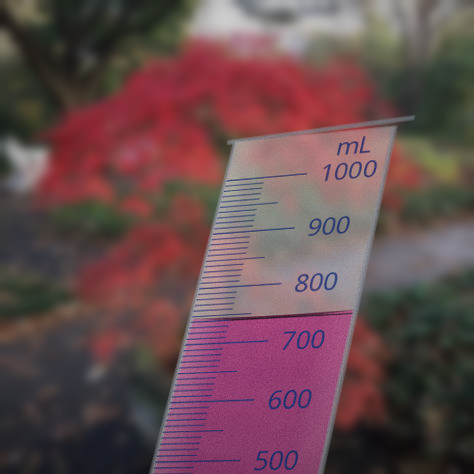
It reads 740 mL
